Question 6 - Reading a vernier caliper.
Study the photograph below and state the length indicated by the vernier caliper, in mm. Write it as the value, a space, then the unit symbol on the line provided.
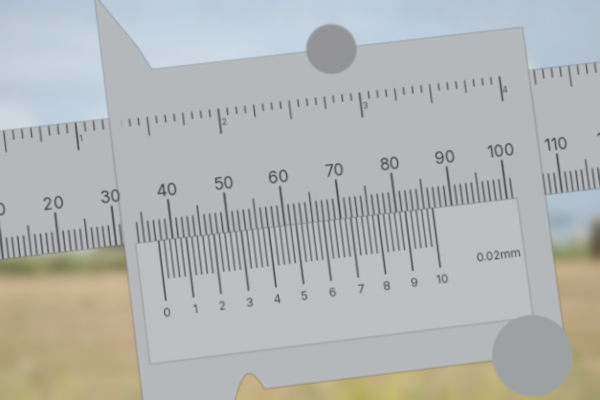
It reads 37.5 mm
